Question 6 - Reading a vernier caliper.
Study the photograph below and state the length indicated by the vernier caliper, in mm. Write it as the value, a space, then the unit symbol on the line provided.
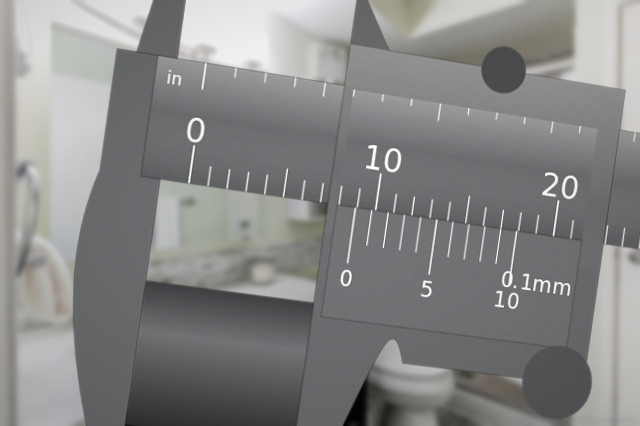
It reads 8.9 mm
